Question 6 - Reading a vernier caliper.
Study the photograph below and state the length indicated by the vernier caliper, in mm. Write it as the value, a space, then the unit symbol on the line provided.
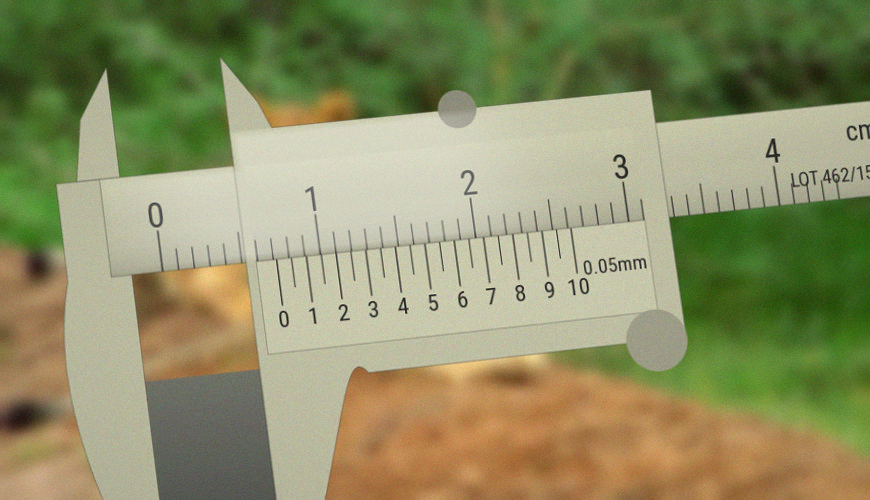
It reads 7.2 mm
